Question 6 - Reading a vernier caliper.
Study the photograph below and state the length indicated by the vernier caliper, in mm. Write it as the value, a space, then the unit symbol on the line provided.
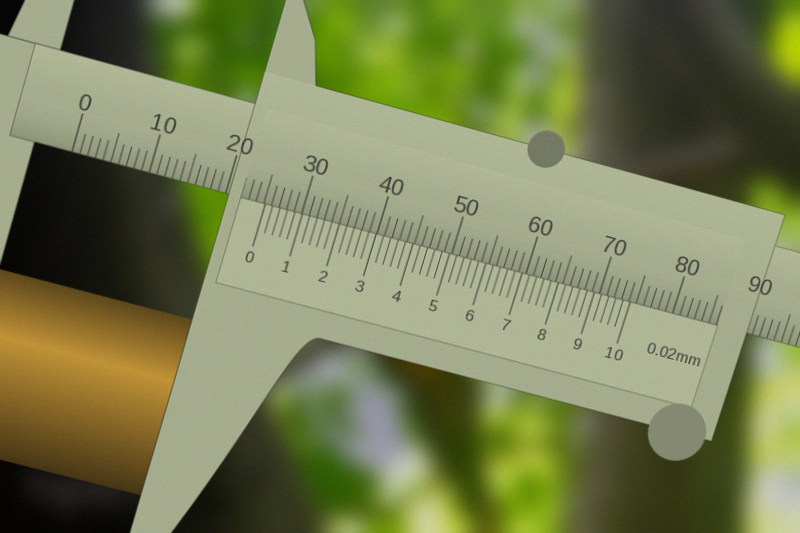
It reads 25.2 mm
